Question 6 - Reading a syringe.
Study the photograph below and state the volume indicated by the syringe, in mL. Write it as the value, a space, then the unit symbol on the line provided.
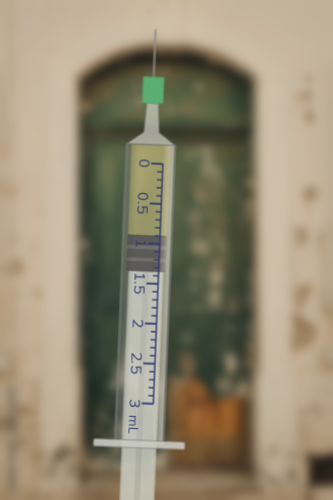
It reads 0.9 mL
